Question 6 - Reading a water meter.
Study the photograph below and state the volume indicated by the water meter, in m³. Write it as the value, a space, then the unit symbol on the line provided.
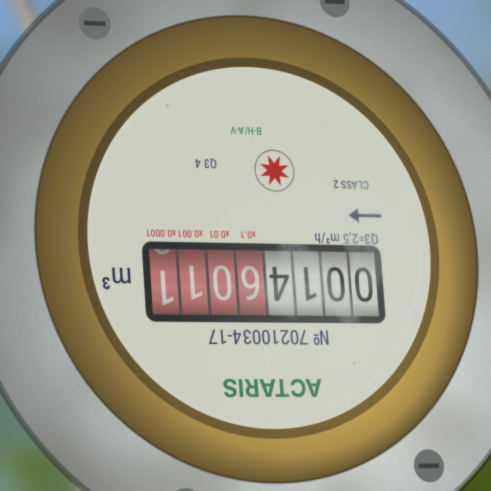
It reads 14.6011 m³
